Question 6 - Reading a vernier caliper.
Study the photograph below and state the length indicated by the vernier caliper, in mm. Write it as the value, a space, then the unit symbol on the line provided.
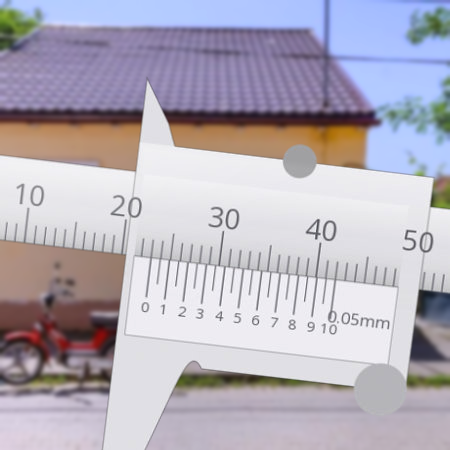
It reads 23.0 mm
